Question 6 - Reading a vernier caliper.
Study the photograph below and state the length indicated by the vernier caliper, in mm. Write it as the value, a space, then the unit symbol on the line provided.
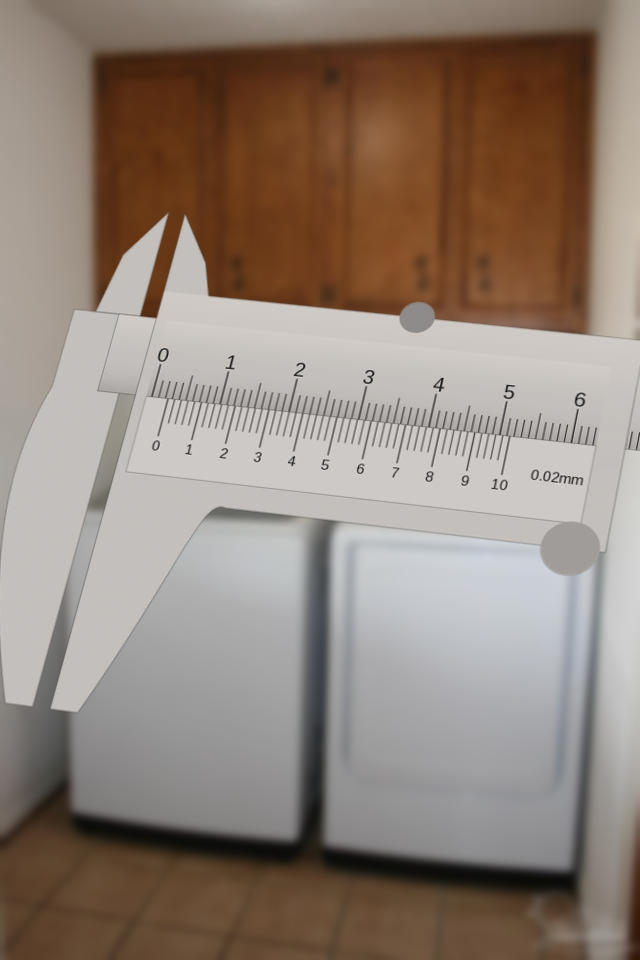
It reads 2.4 mm
